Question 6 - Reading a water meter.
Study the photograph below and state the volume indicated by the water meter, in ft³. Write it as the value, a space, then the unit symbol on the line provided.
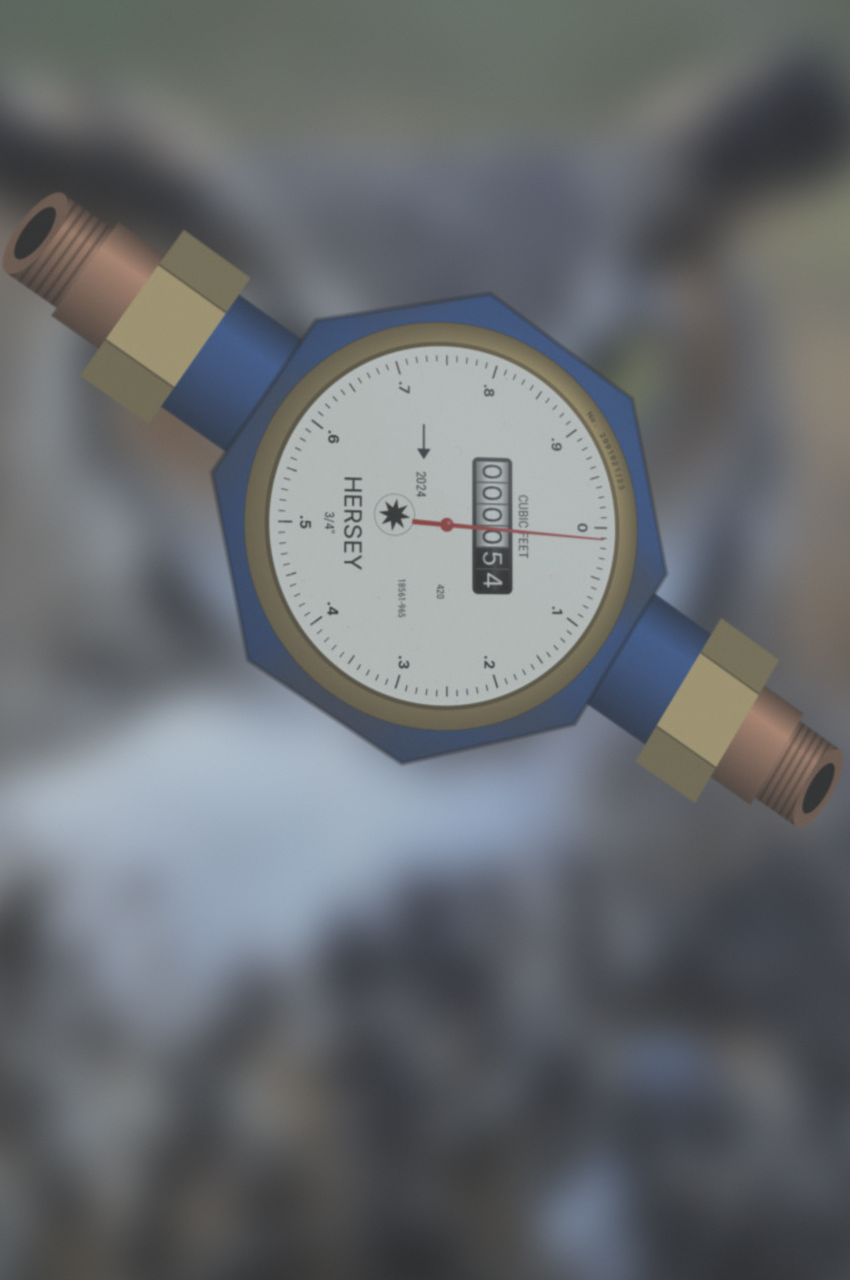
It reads 54.01 ft³
